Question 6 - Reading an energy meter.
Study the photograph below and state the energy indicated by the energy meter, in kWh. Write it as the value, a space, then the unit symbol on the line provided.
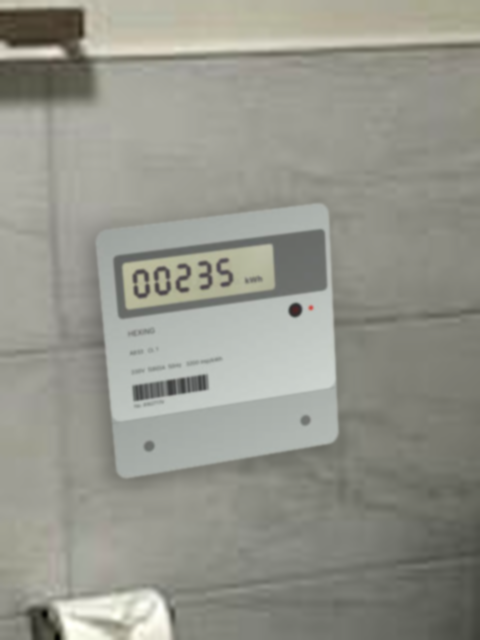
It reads 235 kWh
